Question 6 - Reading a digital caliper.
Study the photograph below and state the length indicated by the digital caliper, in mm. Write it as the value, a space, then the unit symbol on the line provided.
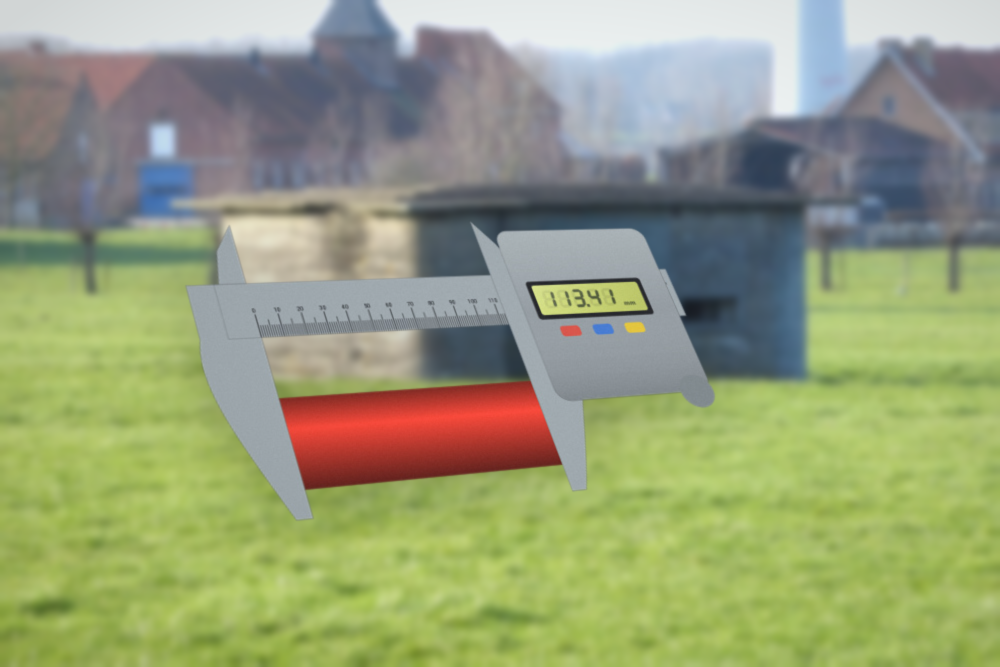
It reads 113.41 mm
